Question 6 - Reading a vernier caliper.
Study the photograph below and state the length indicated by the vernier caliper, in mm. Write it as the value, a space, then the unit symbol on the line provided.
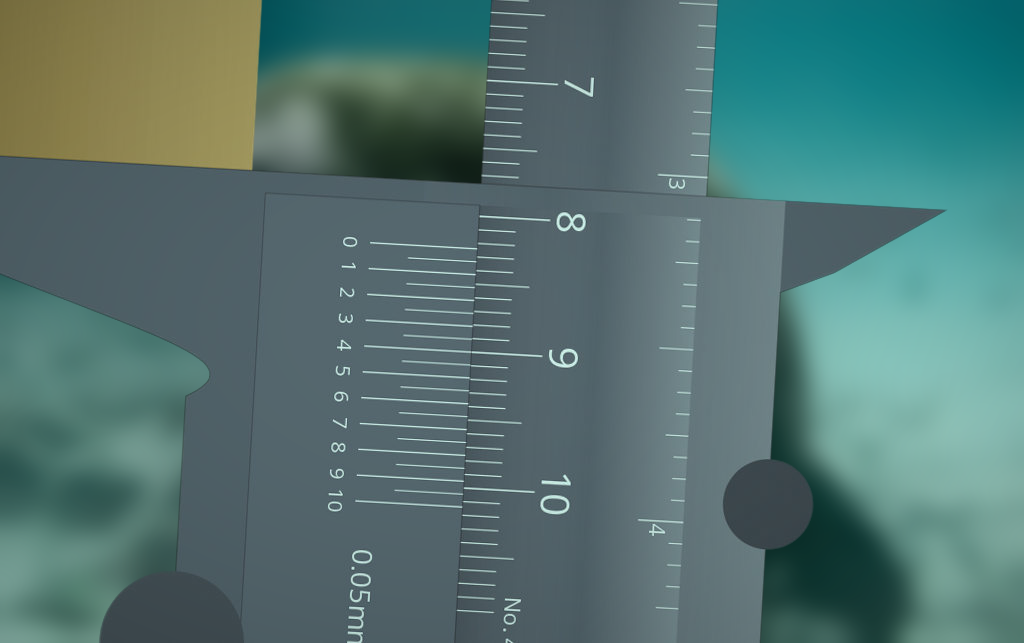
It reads 82.4 mm
